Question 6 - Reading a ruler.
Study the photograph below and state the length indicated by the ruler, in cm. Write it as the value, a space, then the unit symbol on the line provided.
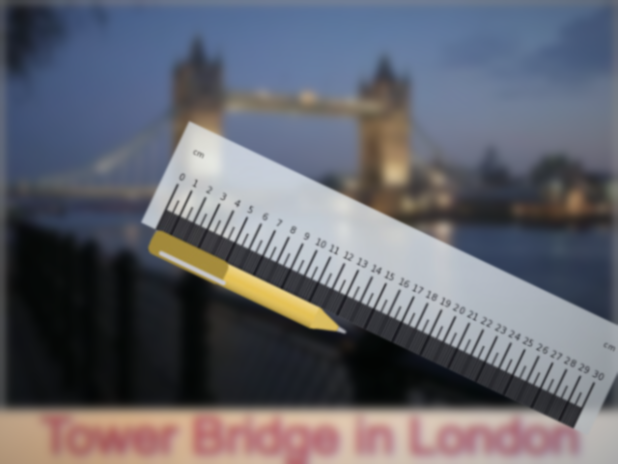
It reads 14 cm
